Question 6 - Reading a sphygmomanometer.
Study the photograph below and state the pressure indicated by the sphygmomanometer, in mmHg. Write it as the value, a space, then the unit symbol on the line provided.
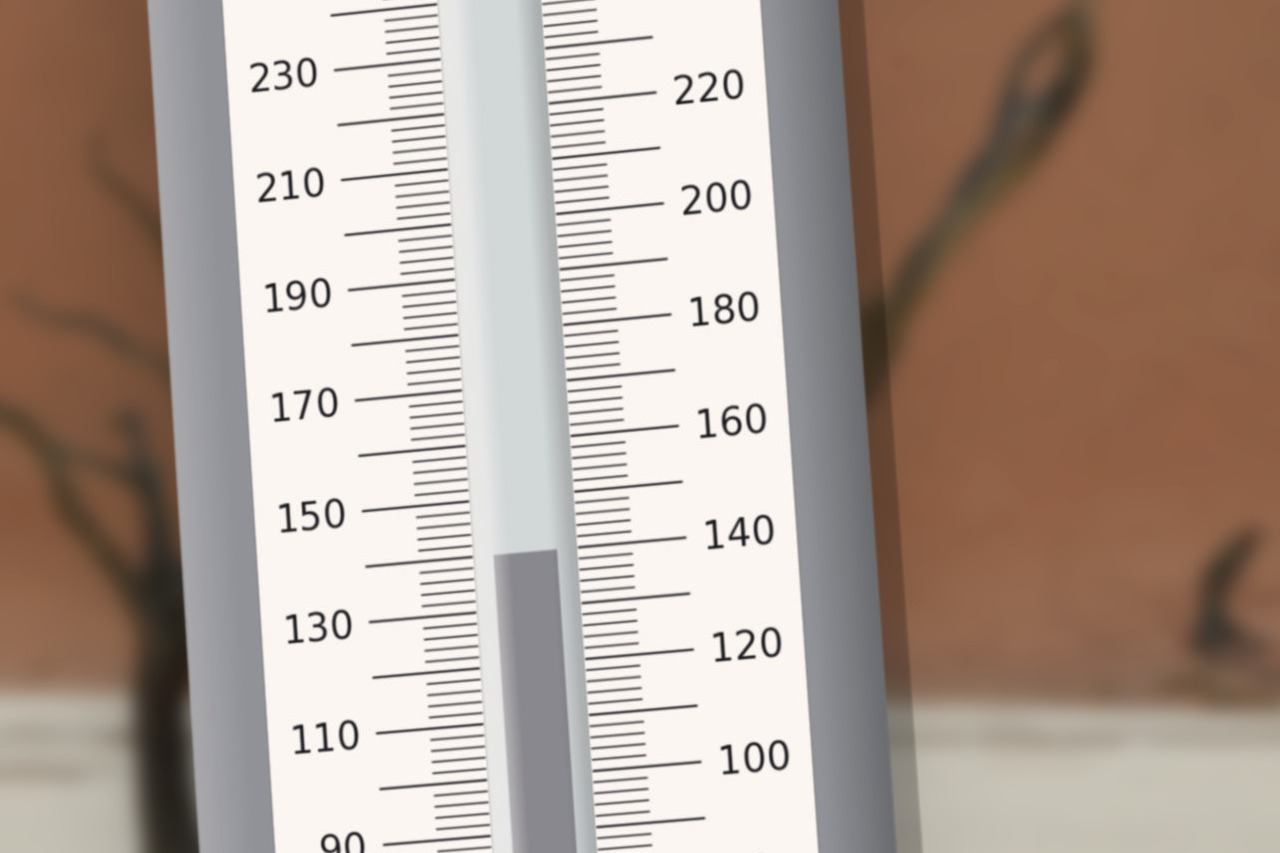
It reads 140 mmHg
